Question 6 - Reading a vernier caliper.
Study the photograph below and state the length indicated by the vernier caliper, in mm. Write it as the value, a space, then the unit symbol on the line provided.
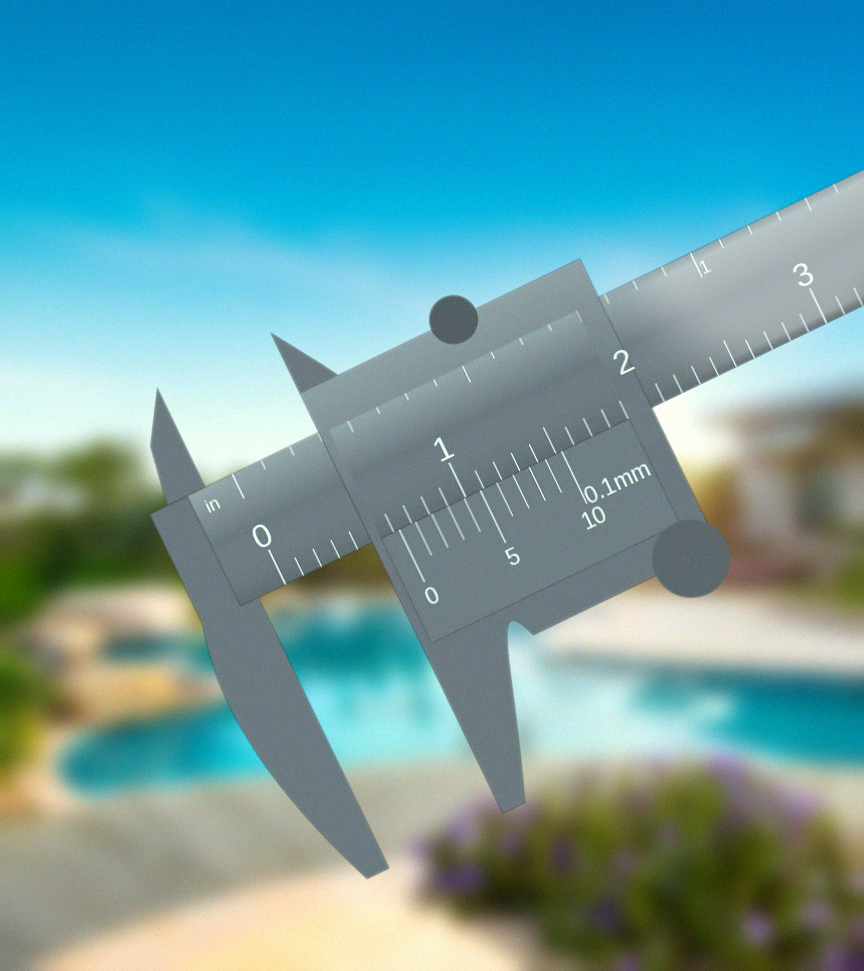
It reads 6.3 mm
